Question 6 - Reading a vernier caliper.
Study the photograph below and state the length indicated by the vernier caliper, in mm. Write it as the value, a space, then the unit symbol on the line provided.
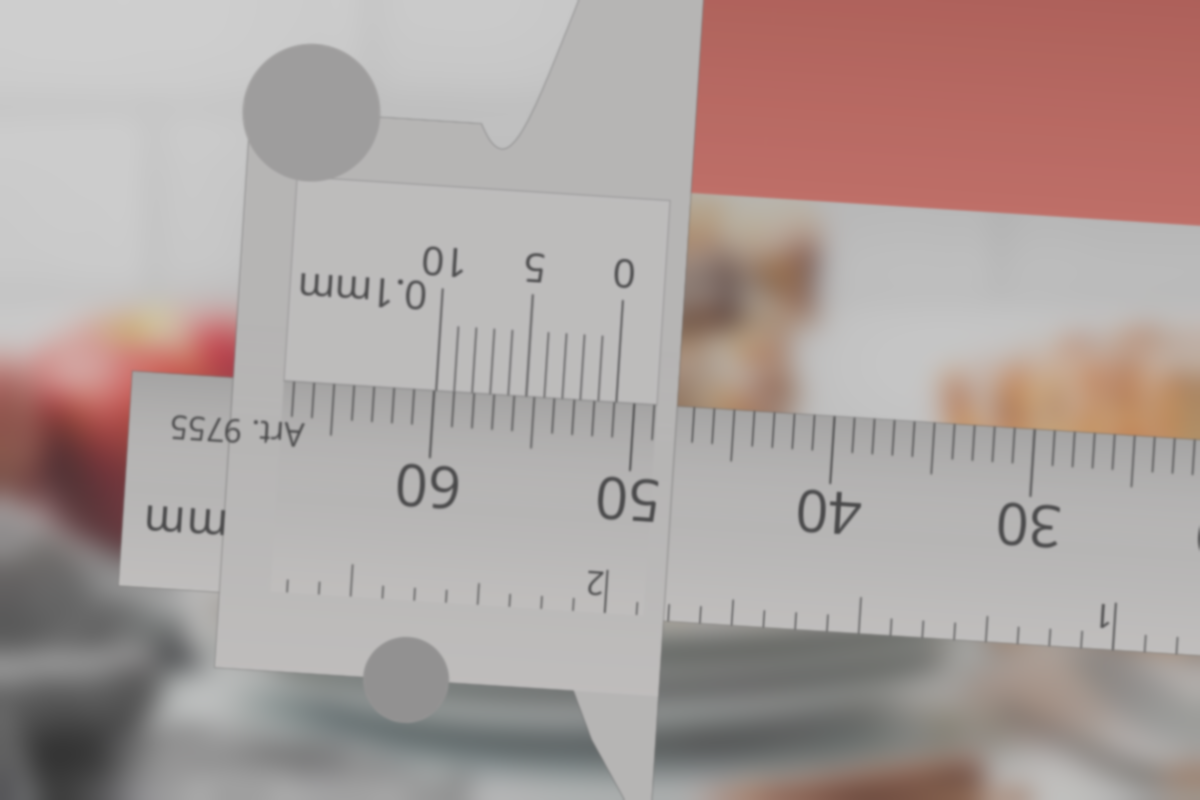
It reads 50.9 mm
